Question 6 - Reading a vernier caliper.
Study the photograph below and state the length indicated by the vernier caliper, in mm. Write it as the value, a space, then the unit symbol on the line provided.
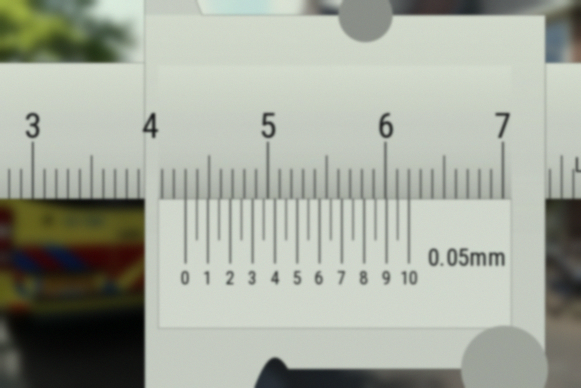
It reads 43.0 mm
